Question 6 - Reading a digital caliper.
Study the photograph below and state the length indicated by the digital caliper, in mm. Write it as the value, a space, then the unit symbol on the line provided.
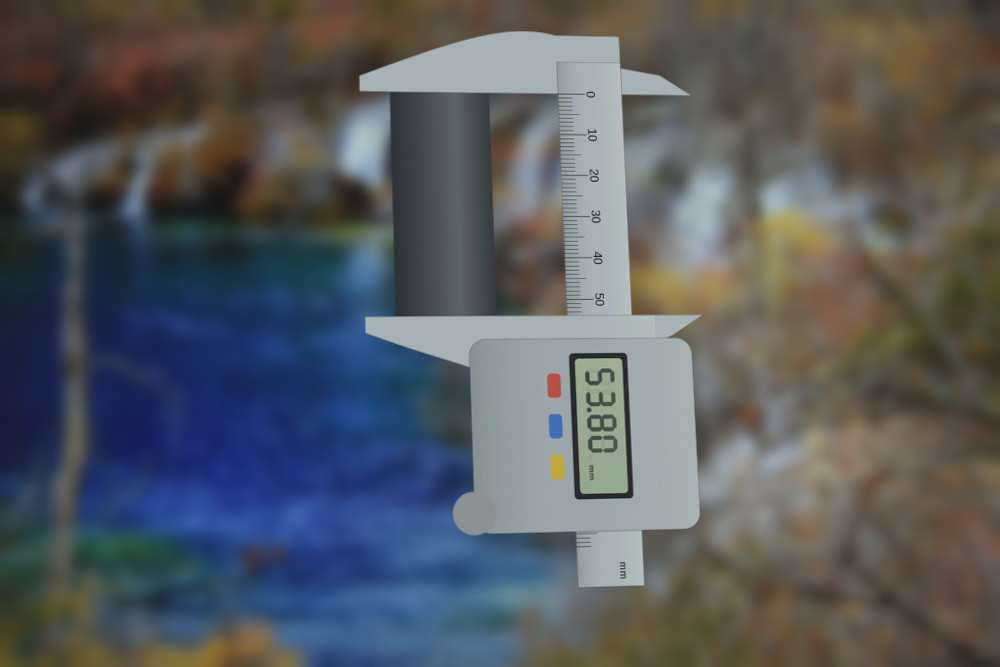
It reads 53.80 mm
